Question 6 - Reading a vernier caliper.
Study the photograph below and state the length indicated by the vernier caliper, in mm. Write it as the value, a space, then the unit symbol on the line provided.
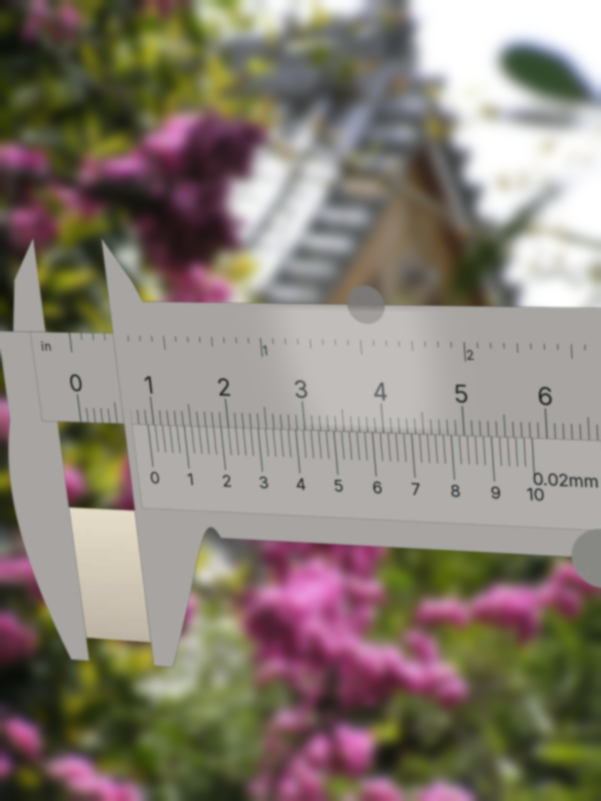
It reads 9.2 mm
